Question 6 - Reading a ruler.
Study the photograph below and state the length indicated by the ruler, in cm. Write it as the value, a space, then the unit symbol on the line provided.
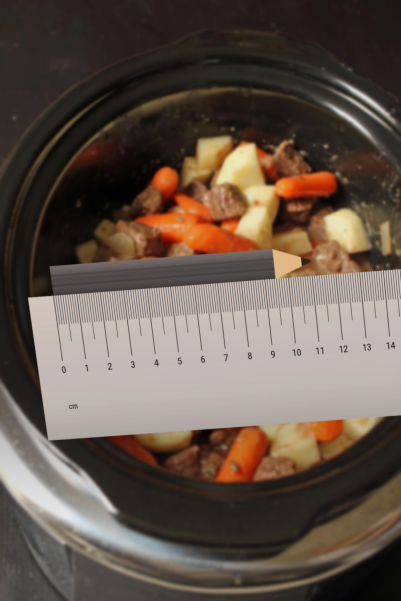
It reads 11 cm
